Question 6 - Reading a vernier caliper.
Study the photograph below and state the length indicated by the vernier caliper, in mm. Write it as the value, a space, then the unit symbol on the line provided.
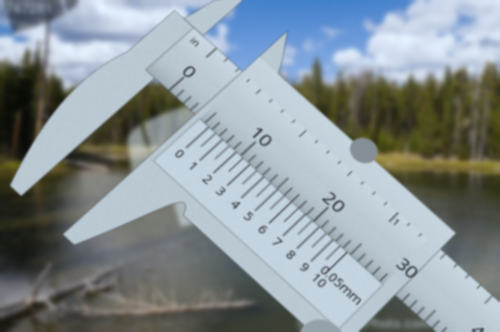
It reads 5.6 mm
